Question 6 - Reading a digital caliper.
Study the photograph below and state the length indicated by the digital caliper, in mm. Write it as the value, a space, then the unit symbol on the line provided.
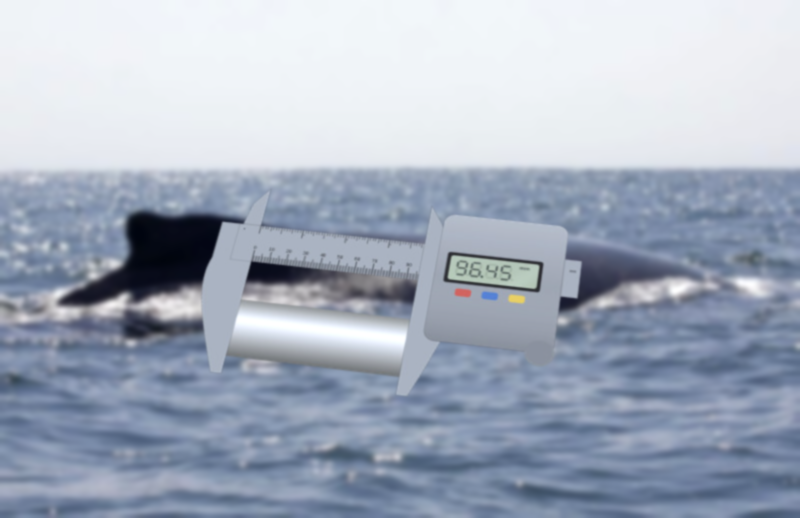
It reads 96.45 mm
